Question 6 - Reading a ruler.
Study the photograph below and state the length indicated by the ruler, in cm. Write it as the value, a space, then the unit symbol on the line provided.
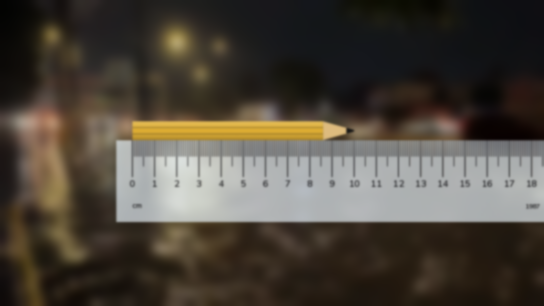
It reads 10 cm
